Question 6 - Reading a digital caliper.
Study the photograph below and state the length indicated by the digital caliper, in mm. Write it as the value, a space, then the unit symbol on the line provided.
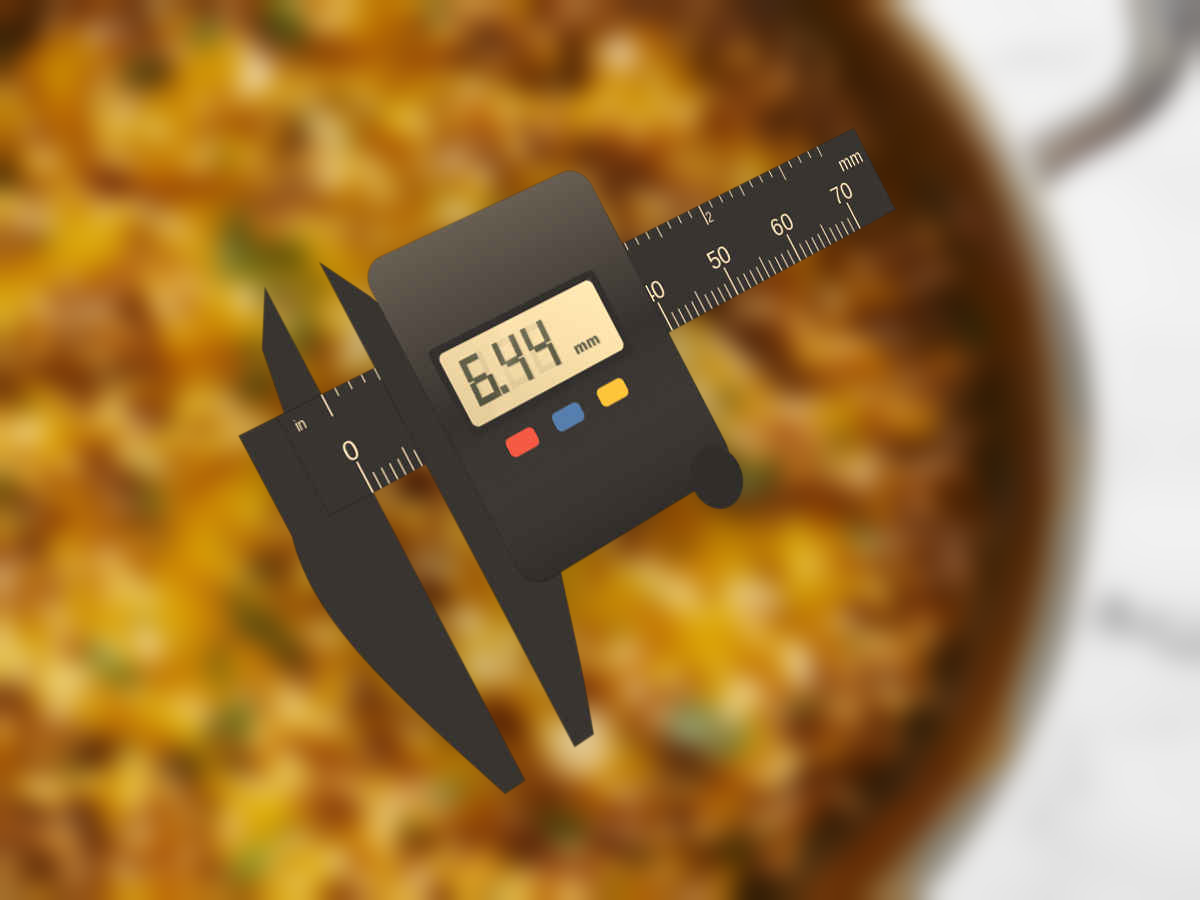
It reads 6.44 mm
